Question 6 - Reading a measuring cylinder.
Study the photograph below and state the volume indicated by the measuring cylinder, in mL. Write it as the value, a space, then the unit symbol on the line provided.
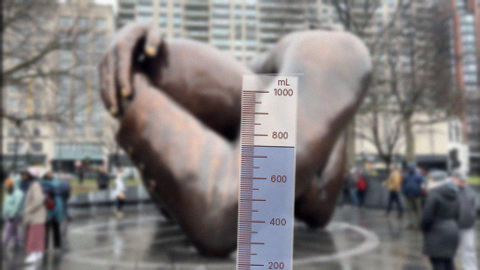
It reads 750 mL
